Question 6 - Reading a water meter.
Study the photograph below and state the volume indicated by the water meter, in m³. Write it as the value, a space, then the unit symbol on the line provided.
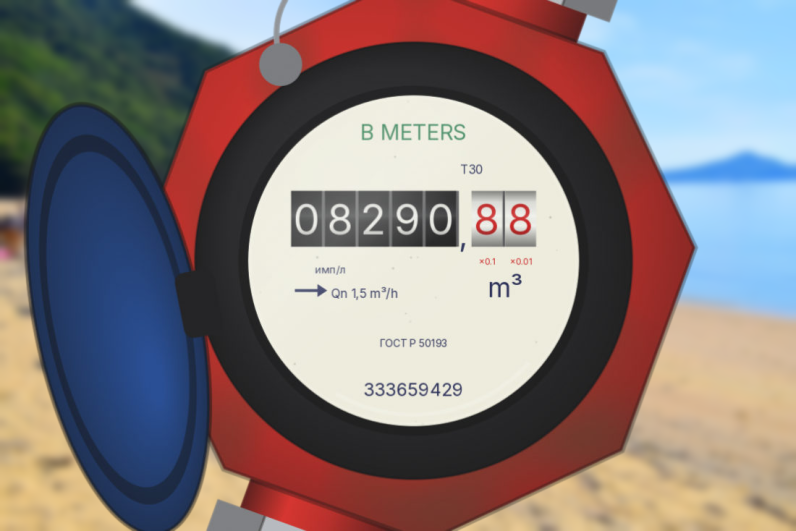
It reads 8290.88 m³
